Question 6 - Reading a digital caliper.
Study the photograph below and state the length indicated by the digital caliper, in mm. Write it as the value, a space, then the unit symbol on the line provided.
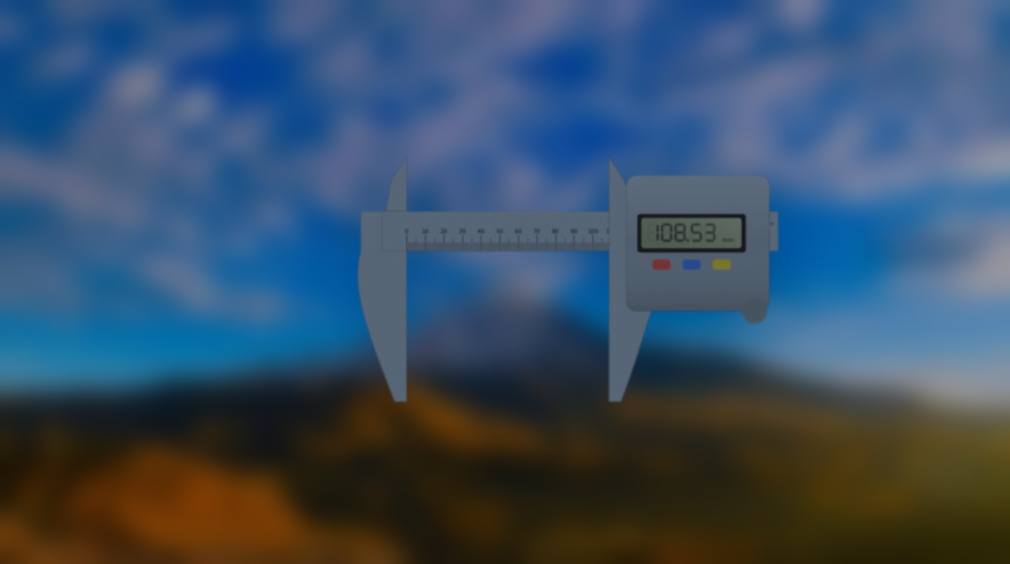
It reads 108.53 mm
